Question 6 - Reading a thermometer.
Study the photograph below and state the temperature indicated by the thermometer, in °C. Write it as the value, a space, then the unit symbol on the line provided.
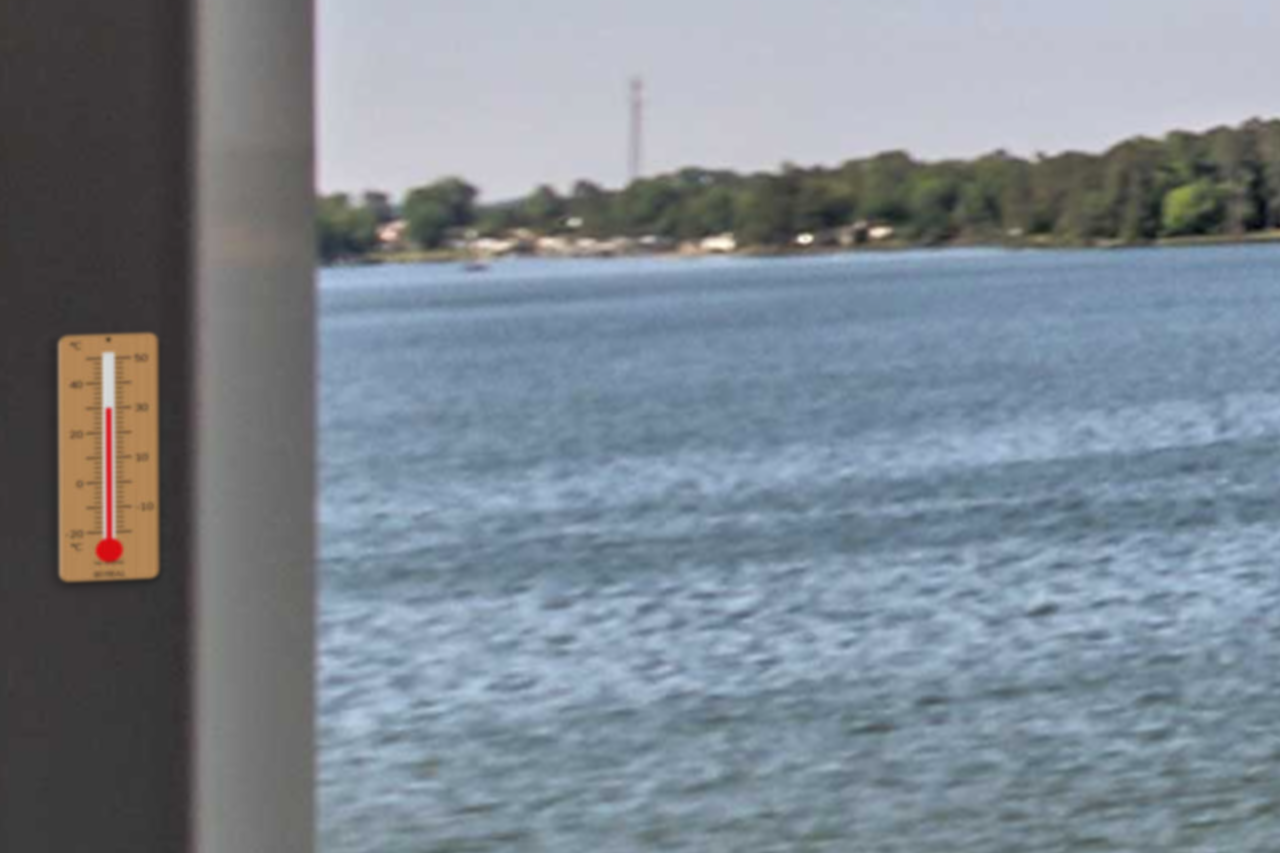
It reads 30 °C
